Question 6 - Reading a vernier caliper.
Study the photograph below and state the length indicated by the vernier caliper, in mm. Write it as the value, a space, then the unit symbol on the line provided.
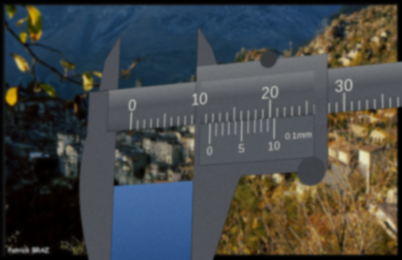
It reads 11.6 mm
